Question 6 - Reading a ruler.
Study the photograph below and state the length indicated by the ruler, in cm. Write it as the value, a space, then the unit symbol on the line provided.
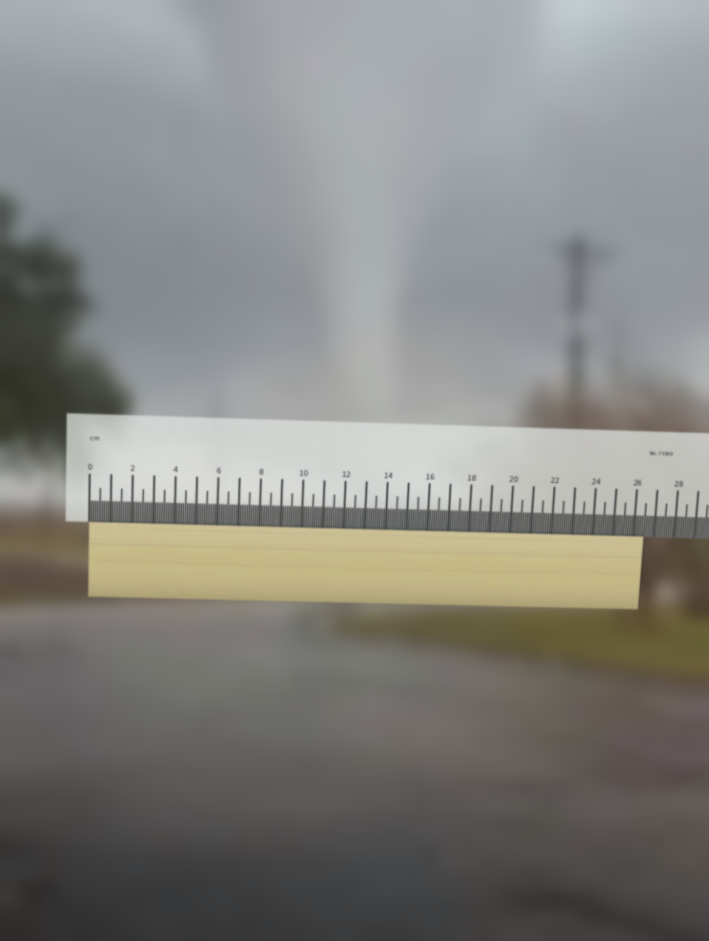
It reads 26.5 cm
